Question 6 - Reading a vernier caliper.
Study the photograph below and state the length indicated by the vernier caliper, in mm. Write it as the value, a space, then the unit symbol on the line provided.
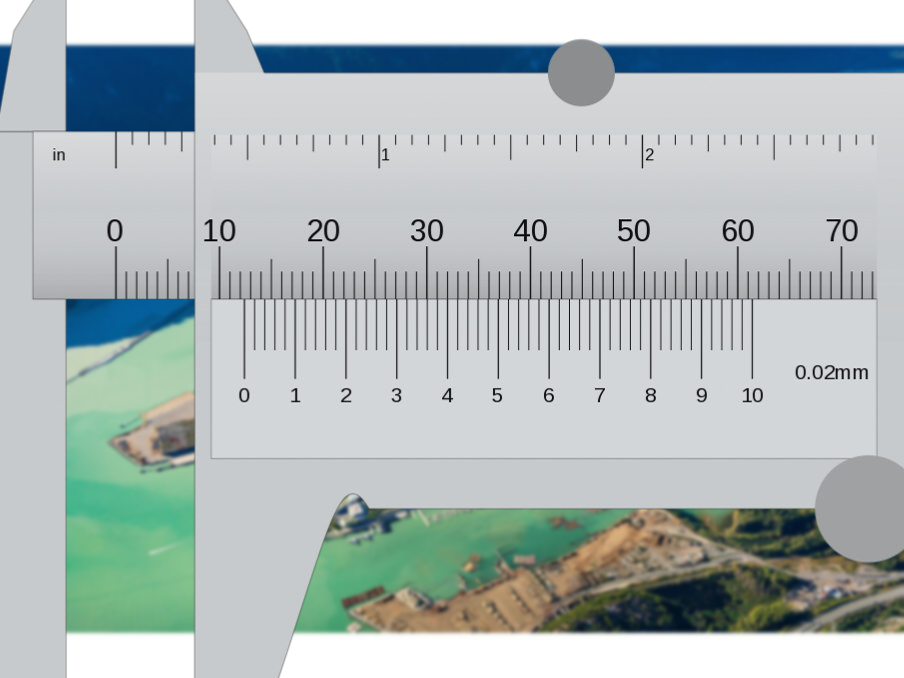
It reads 12.4 mm
